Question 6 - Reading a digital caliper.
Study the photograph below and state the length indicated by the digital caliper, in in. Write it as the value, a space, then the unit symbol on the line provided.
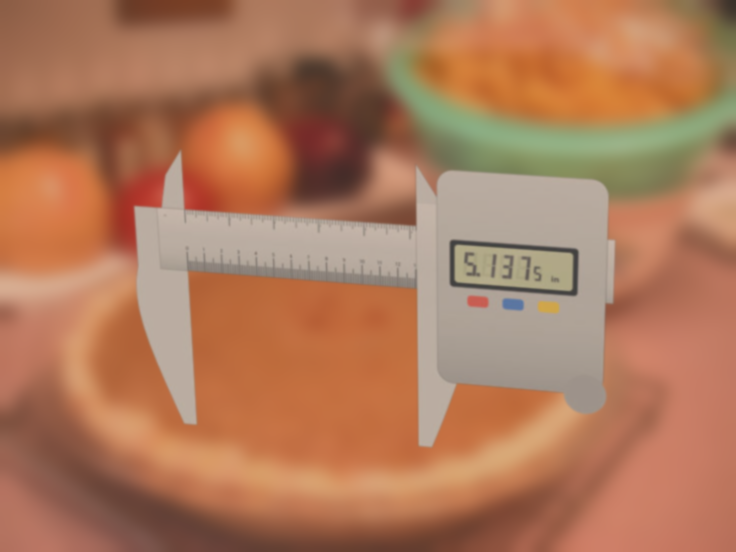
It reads 5.1375 in
